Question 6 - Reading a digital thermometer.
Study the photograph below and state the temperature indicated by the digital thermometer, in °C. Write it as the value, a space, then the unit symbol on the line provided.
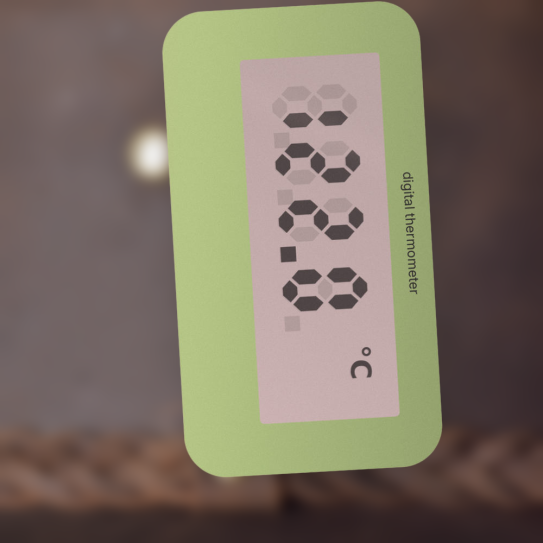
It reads 122.0 °C
